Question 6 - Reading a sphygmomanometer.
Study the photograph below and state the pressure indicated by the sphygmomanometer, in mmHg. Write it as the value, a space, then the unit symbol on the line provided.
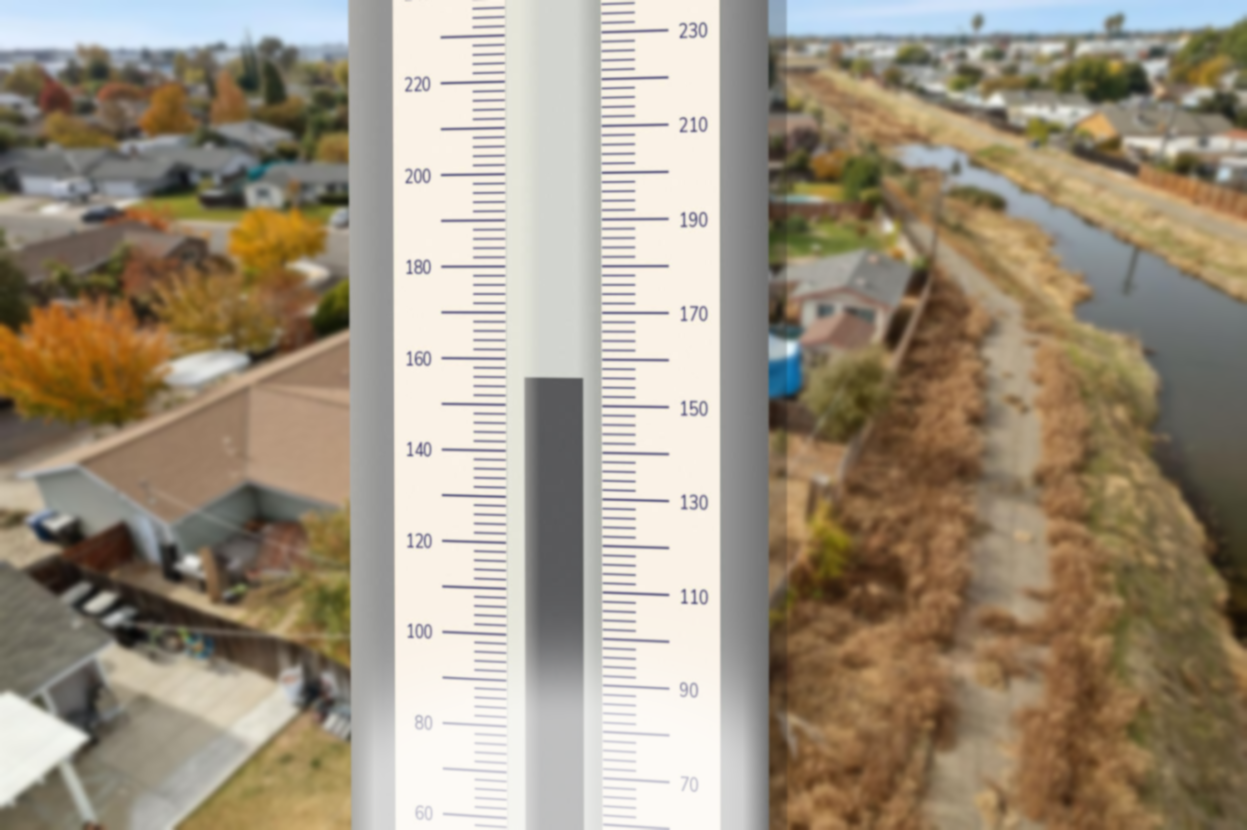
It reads 156 mmHg
